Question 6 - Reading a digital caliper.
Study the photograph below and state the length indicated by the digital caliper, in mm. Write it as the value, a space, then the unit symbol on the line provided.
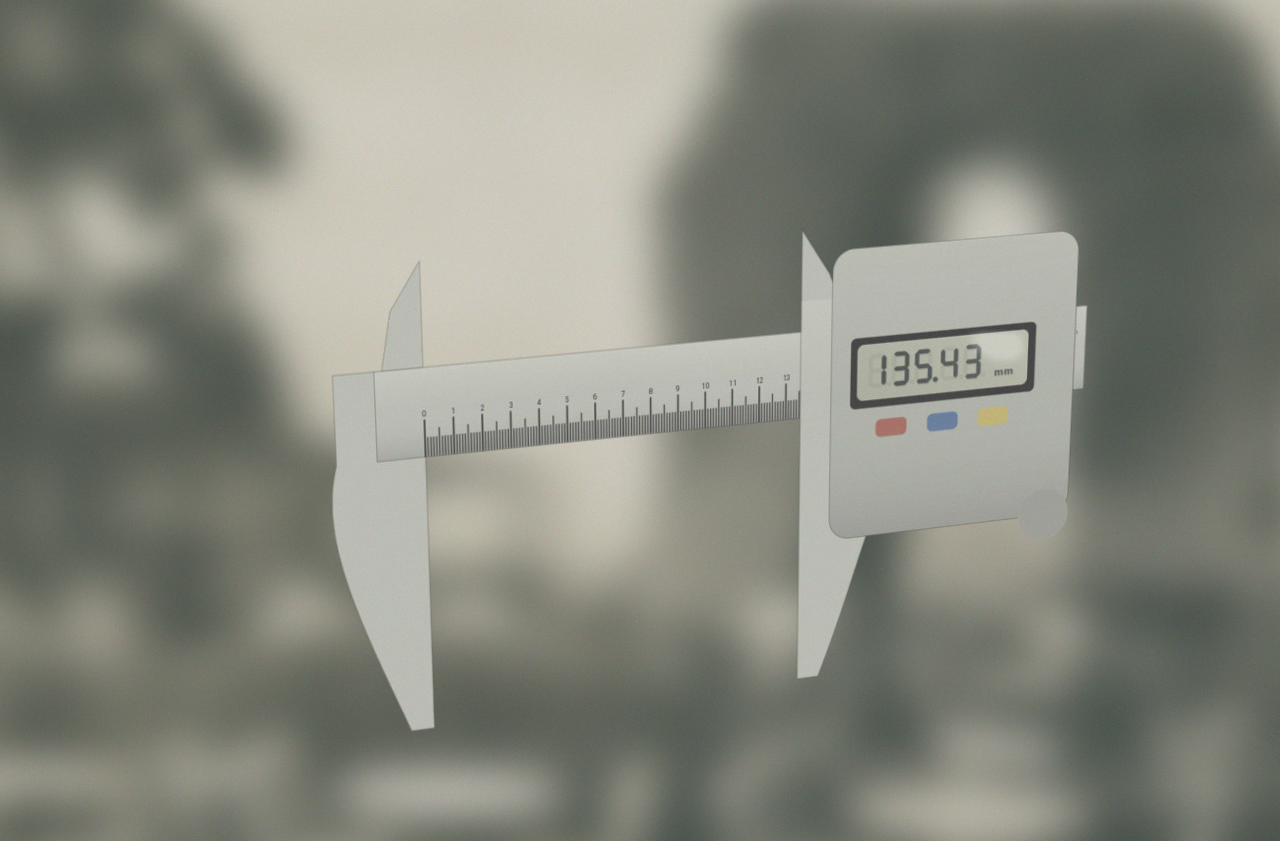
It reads 135.43 mm
